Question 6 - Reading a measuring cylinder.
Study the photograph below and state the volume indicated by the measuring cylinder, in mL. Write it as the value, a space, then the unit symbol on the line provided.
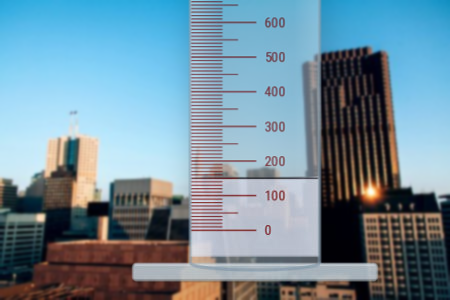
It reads 150 mL
